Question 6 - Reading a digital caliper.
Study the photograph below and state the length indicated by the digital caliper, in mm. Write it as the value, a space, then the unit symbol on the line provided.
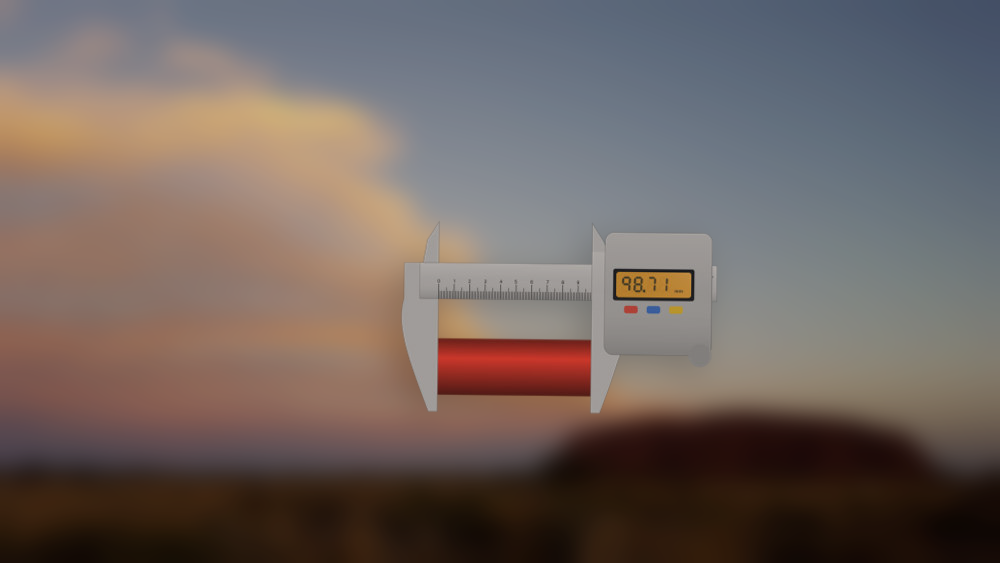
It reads 98.71 mm
